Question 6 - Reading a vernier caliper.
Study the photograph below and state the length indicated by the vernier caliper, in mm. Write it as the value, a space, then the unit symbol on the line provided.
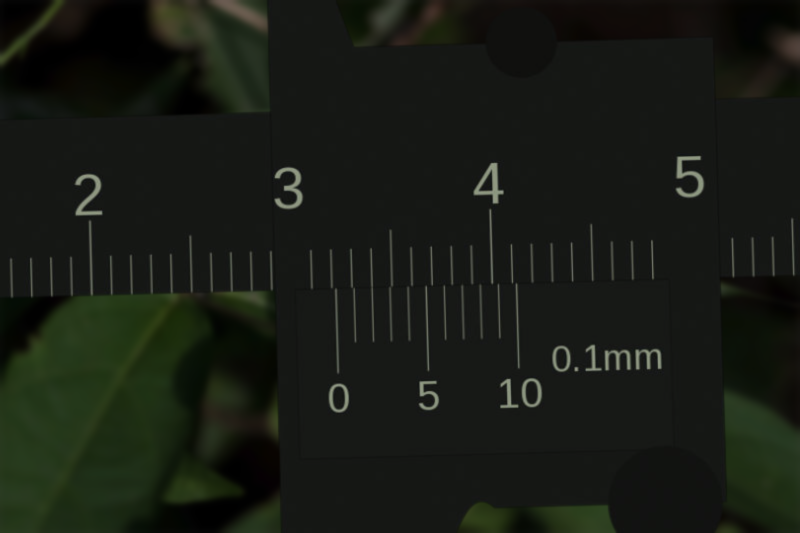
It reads 32.2 mm
